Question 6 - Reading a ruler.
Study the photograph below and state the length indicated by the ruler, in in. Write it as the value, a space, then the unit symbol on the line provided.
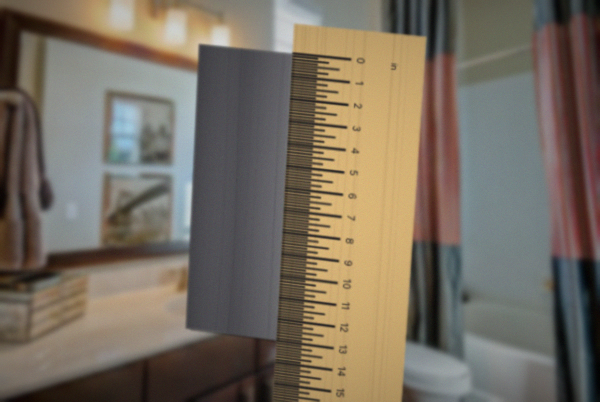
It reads 13 in
